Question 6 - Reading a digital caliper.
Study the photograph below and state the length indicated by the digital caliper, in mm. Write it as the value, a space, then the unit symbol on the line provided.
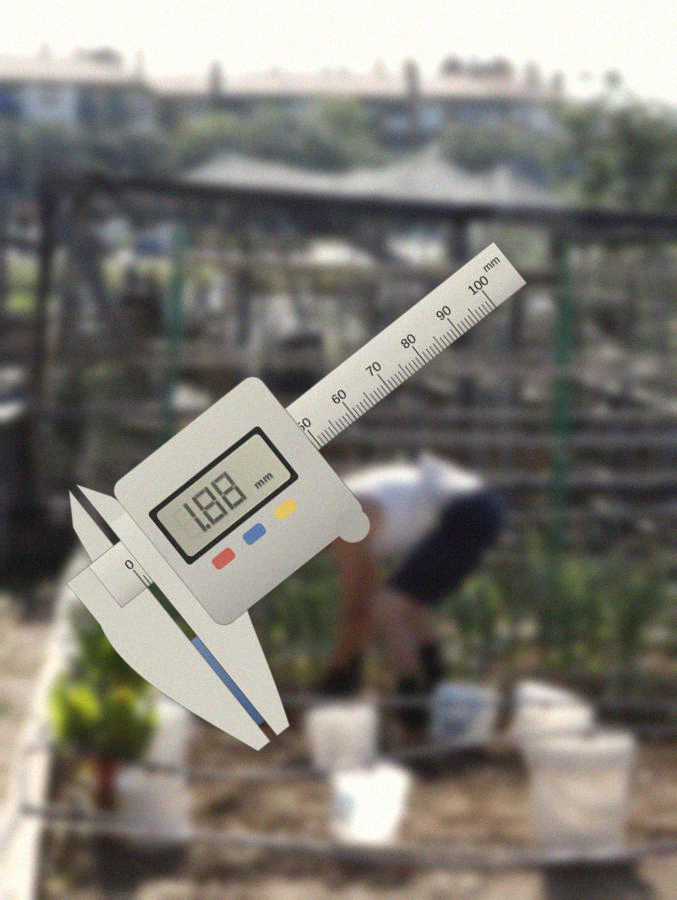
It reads 1.88 mm
